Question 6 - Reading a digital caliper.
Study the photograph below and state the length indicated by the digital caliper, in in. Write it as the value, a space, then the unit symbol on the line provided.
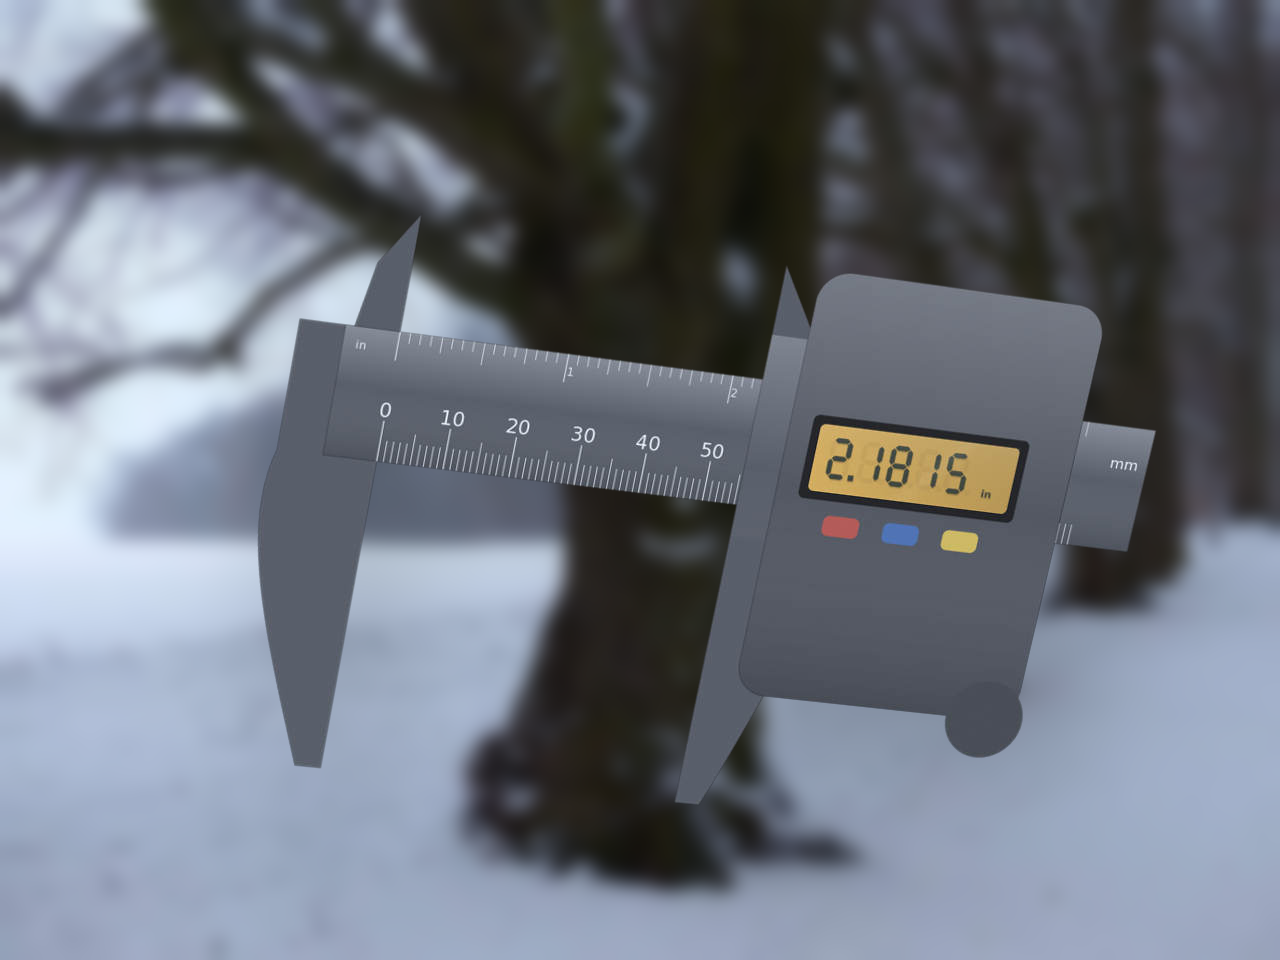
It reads 2.1815 in
